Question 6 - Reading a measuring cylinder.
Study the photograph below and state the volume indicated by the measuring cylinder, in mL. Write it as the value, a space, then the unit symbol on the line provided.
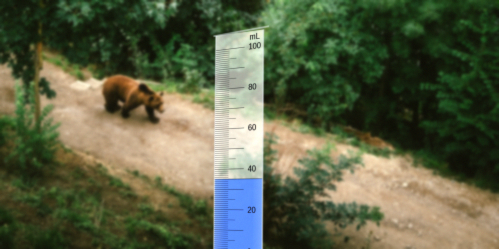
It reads 35 mL
